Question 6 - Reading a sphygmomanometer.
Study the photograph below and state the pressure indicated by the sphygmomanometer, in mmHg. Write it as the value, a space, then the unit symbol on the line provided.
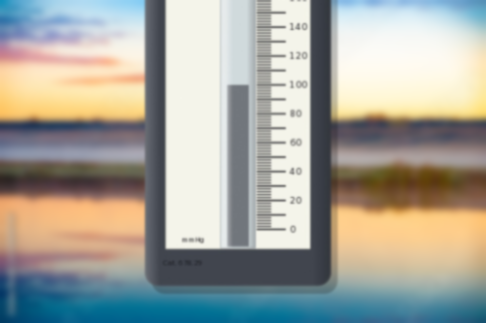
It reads 100 mmHg
